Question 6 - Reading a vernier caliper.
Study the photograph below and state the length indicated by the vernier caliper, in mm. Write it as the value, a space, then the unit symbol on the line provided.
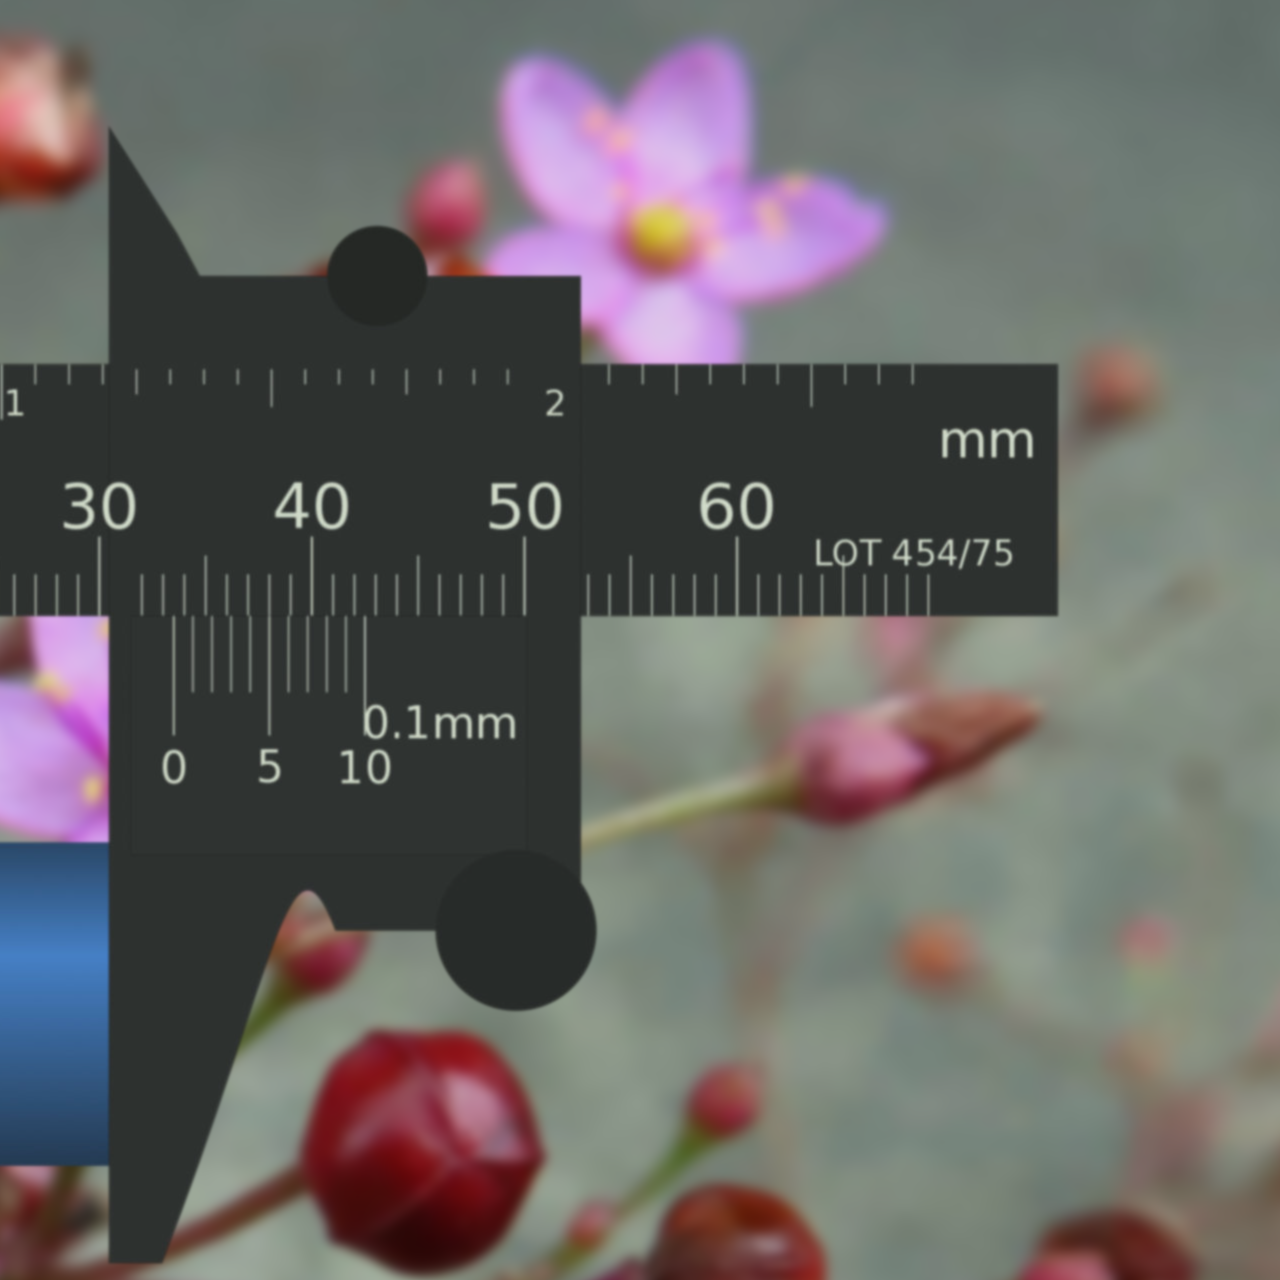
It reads 33.5 mm
